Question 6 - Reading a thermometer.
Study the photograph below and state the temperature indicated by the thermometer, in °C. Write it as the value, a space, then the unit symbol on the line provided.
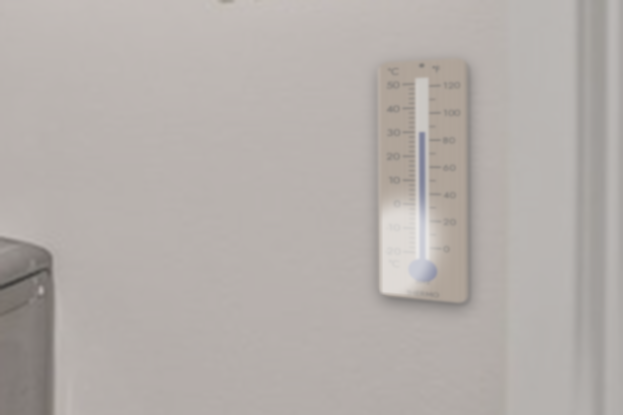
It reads 30 °C
